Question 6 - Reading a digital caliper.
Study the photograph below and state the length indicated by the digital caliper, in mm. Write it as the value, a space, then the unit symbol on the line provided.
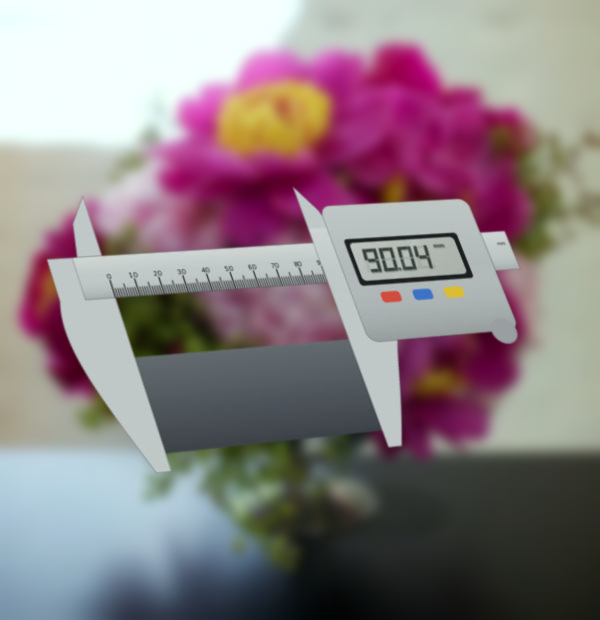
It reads 90.04 mm
